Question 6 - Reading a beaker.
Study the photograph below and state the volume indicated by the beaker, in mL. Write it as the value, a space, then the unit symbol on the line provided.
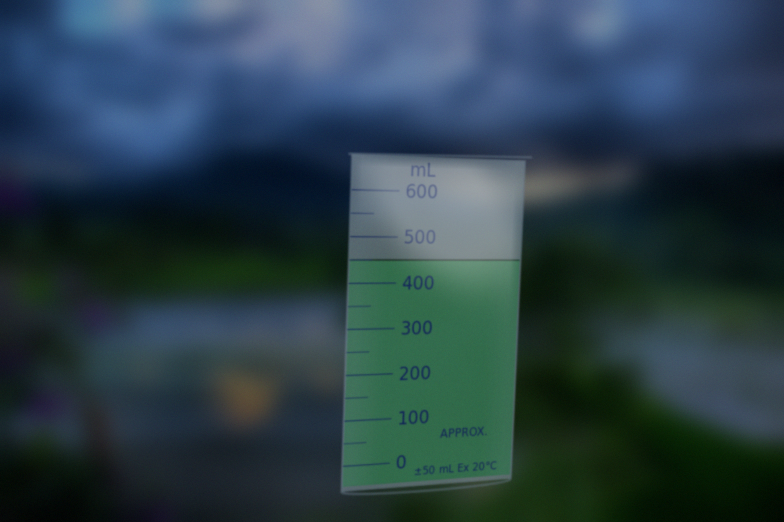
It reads 450 mL
